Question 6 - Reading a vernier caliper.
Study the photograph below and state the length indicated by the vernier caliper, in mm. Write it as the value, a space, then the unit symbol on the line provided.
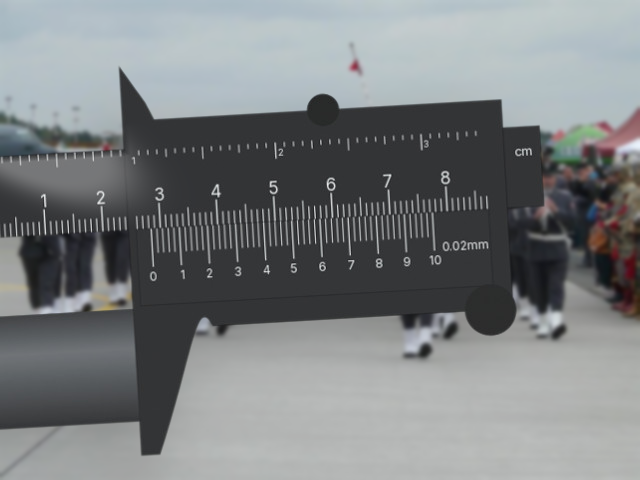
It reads 28.4 mm
